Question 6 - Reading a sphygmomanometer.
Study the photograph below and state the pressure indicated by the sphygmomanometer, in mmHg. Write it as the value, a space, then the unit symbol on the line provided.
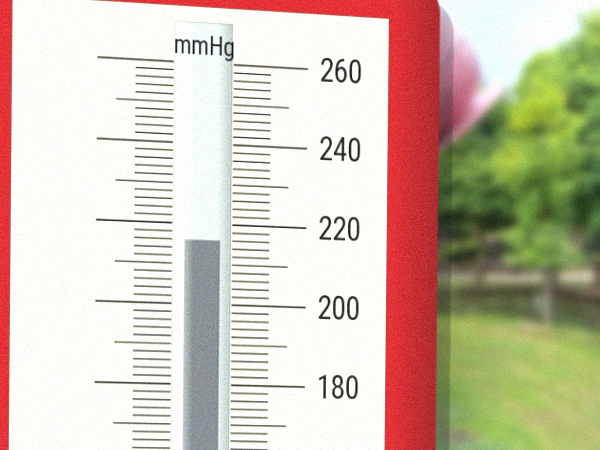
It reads 216 mmHg
